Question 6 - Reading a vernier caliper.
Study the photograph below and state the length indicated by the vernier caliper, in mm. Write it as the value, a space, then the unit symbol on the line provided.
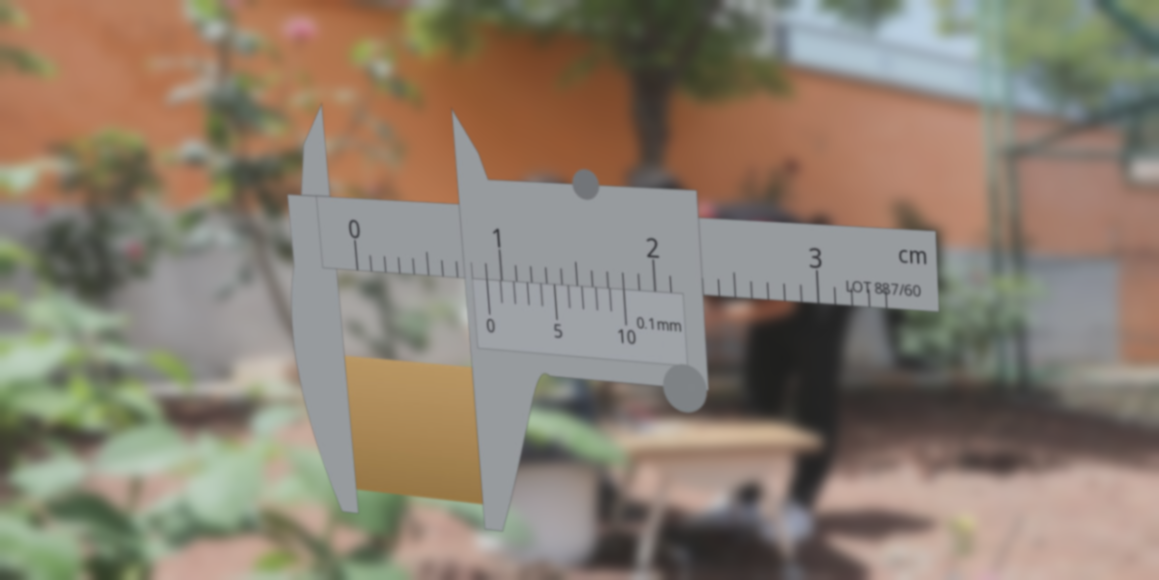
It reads 9.0 mm
